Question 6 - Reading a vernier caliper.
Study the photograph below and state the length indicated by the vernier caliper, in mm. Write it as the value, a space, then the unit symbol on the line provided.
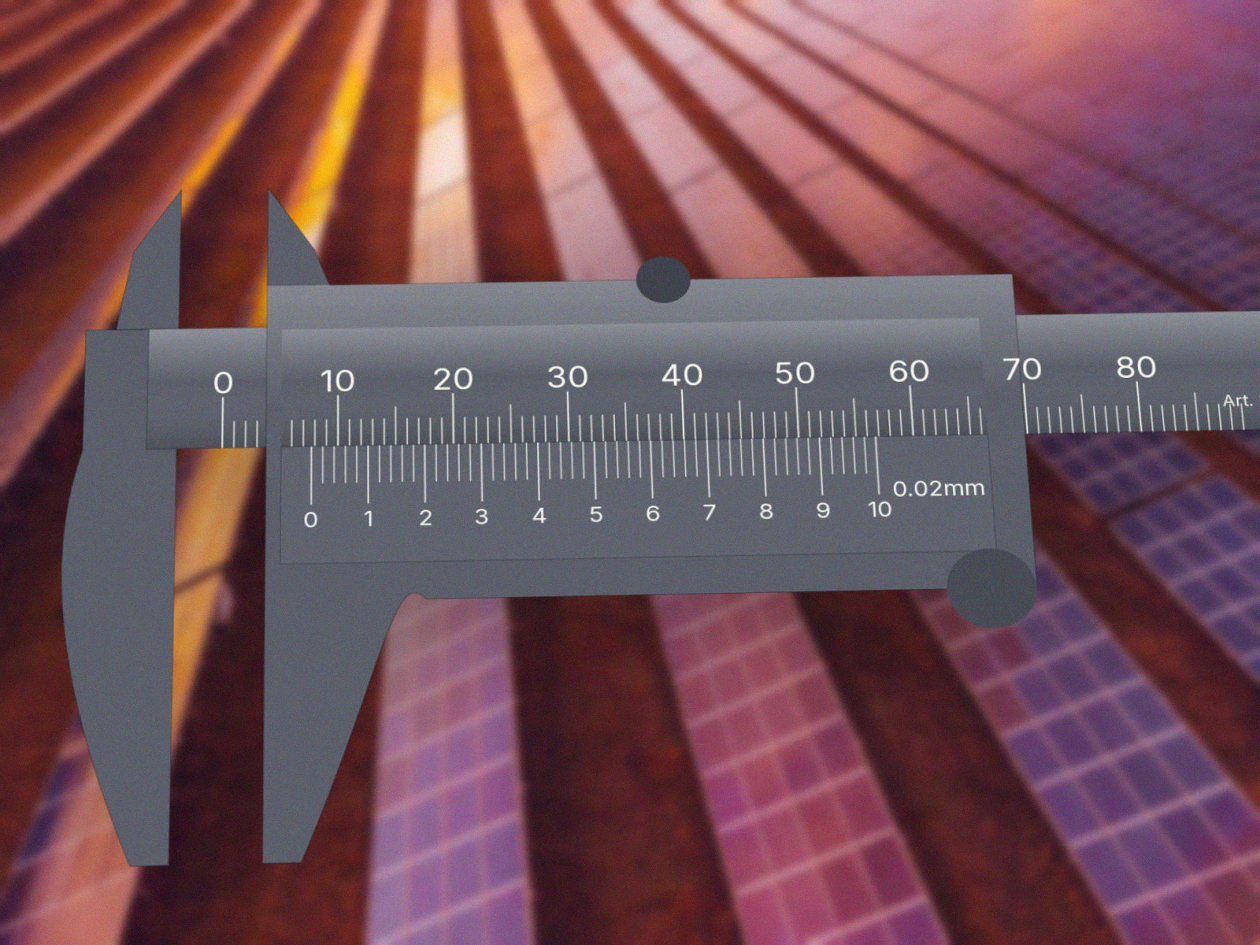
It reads 7.7 mm
